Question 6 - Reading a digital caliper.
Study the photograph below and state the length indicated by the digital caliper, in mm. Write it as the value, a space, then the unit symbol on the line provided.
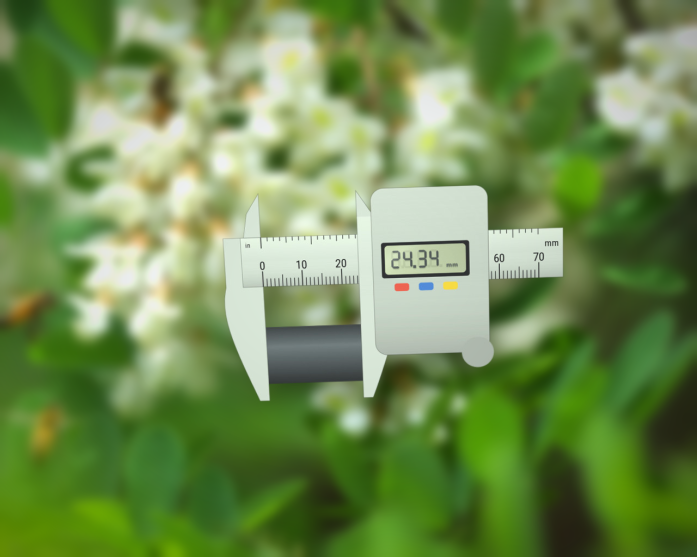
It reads 24.34 mm
